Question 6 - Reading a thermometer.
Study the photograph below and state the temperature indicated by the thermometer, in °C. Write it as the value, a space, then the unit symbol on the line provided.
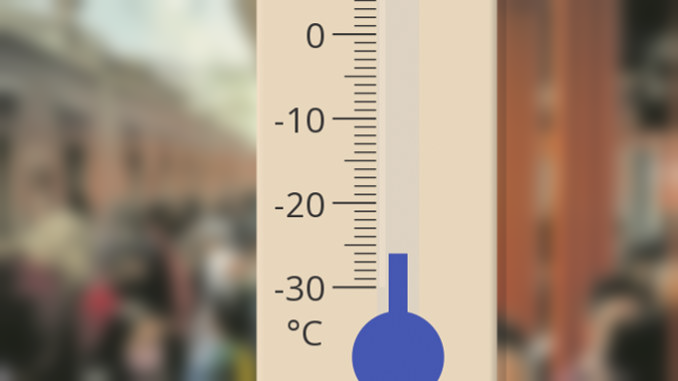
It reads -26 °C
